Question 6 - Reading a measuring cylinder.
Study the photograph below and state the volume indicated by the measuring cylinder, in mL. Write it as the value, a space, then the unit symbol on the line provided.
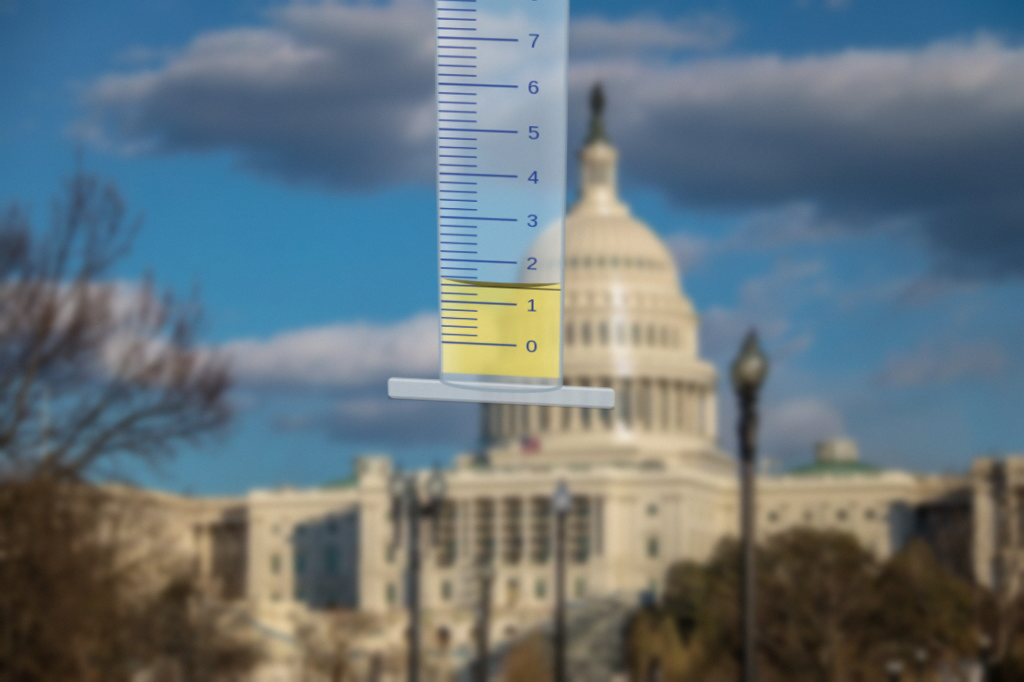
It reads 1.4 mL
